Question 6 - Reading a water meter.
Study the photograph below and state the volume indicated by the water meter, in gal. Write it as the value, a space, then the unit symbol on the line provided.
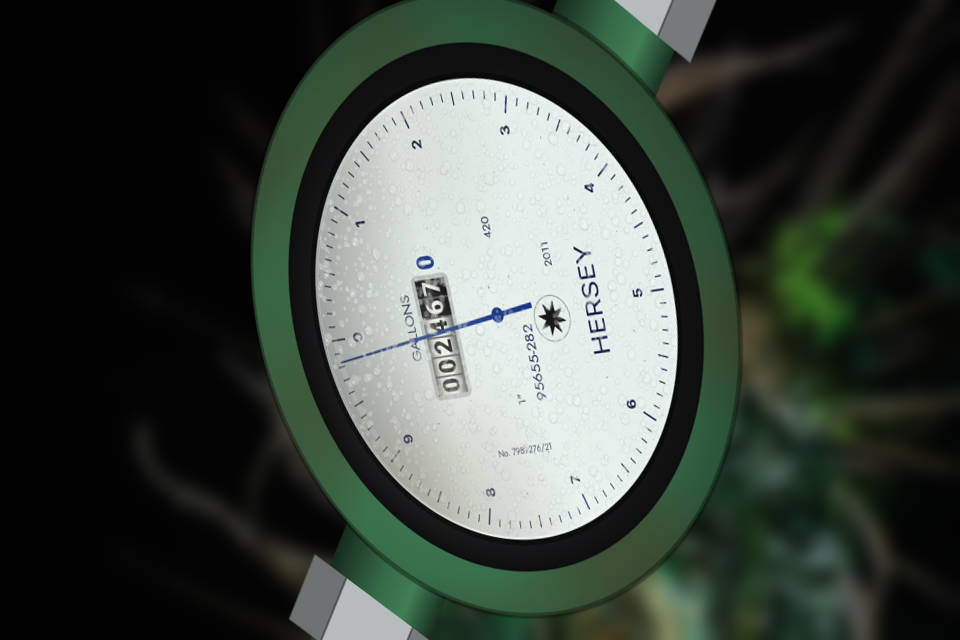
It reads 24669.8 gal
